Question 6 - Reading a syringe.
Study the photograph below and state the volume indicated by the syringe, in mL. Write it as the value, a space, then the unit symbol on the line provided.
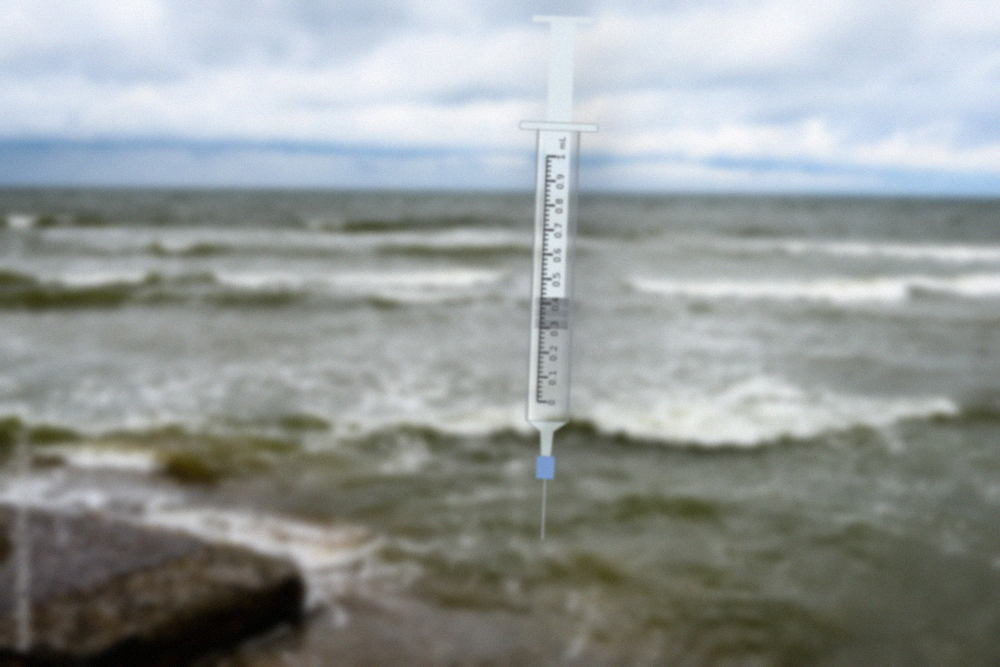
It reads 0.3 mL
